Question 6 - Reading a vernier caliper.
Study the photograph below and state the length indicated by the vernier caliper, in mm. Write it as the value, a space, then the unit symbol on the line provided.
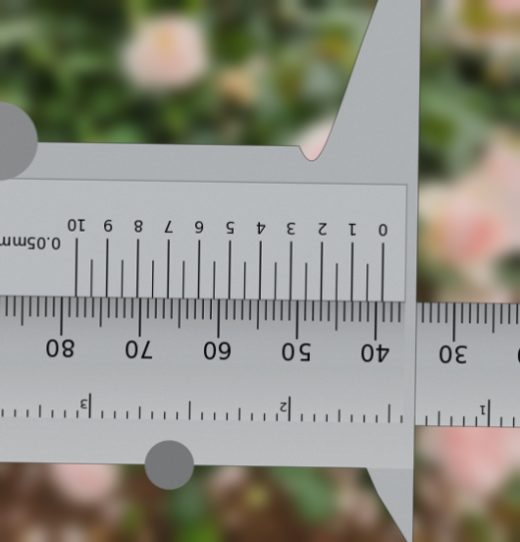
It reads 39.2 mm
